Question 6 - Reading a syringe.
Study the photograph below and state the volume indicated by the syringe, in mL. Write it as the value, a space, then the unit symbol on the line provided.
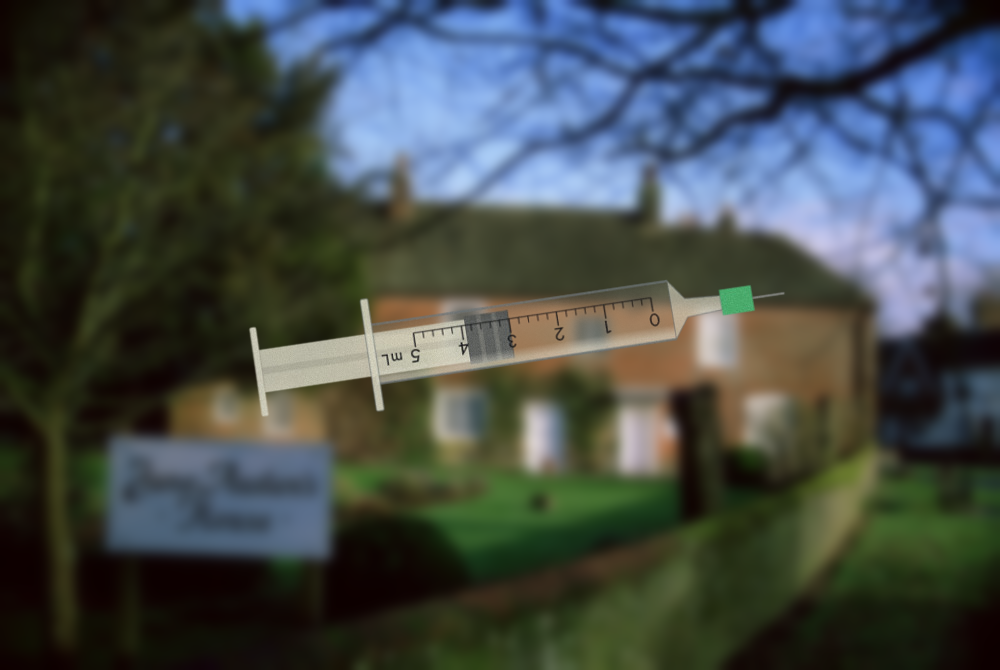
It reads 3 mL
